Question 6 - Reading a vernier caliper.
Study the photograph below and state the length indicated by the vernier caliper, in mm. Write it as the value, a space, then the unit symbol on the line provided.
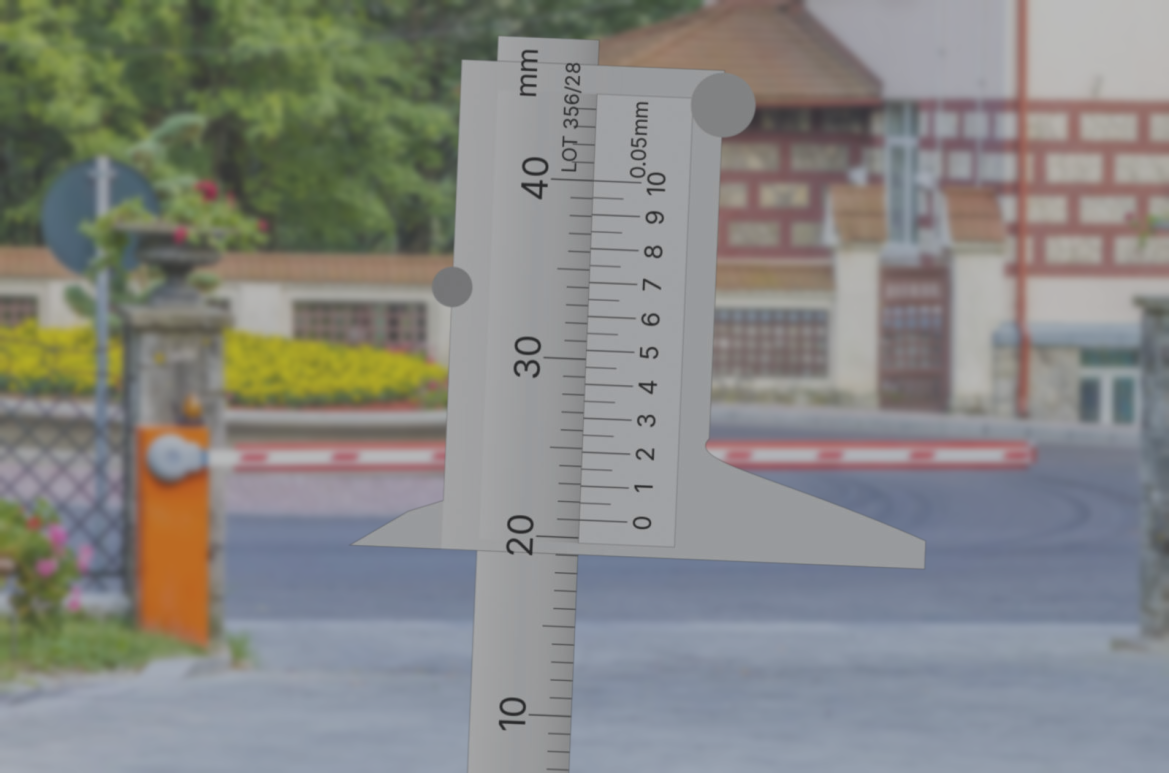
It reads 21.0 mm
